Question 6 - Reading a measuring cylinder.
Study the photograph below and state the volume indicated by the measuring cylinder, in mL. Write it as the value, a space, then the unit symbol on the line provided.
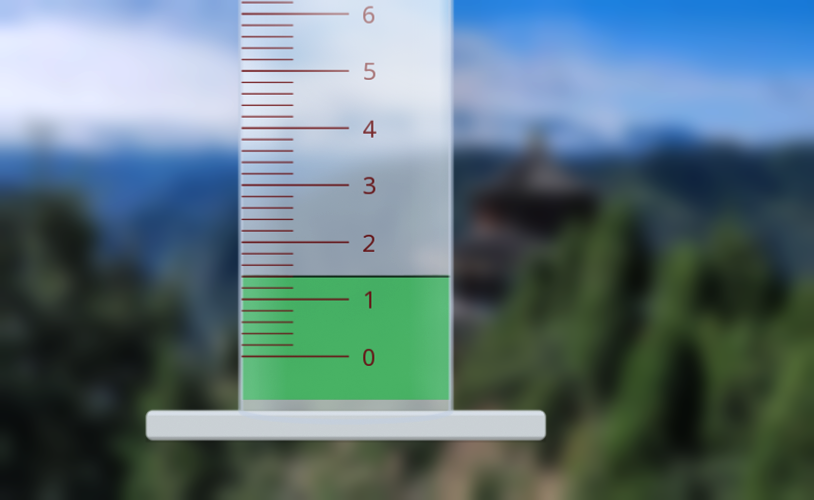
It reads 1.4 mL
